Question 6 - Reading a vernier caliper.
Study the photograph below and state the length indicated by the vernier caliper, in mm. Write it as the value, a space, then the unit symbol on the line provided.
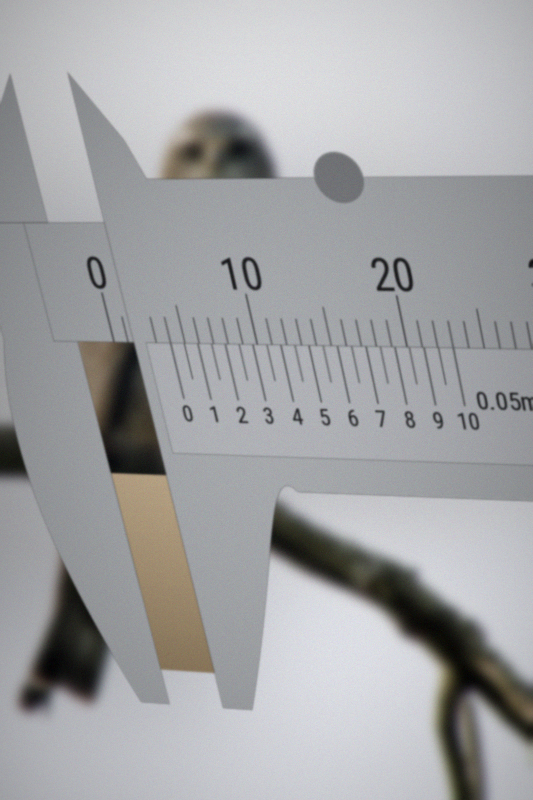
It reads 4.0 mm
